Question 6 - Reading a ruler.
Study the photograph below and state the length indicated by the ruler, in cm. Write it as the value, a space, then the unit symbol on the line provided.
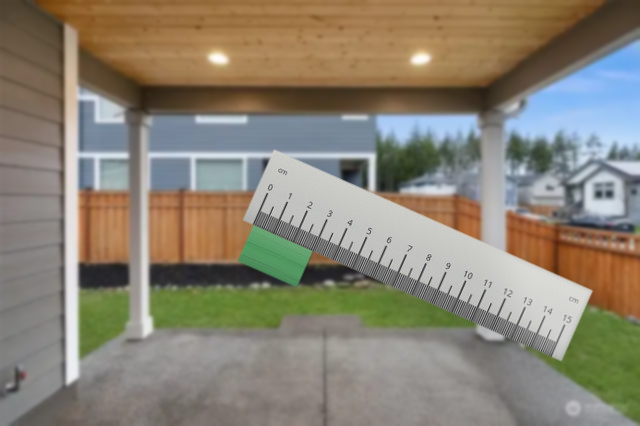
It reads 3 cm
